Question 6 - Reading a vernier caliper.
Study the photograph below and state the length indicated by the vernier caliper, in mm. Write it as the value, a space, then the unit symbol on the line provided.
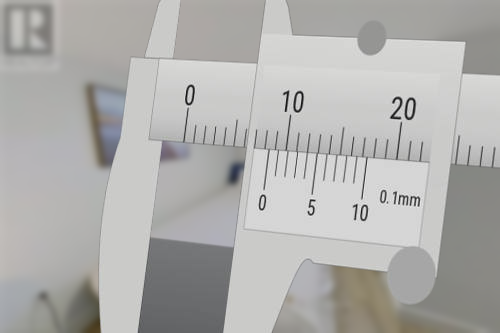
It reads 8.4 mm
